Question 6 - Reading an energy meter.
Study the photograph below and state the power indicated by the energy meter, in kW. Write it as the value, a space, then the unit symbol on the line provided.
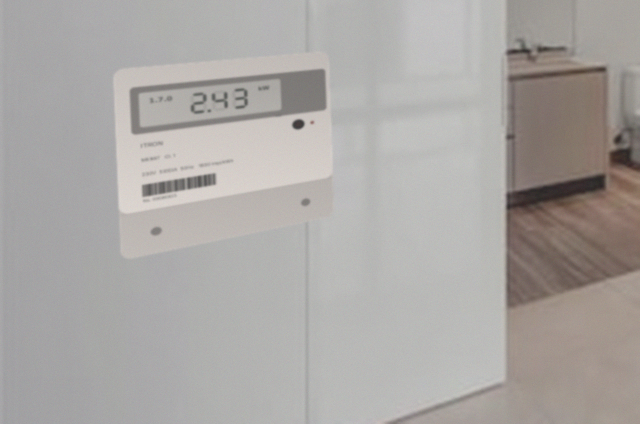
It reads 2.43 kW
